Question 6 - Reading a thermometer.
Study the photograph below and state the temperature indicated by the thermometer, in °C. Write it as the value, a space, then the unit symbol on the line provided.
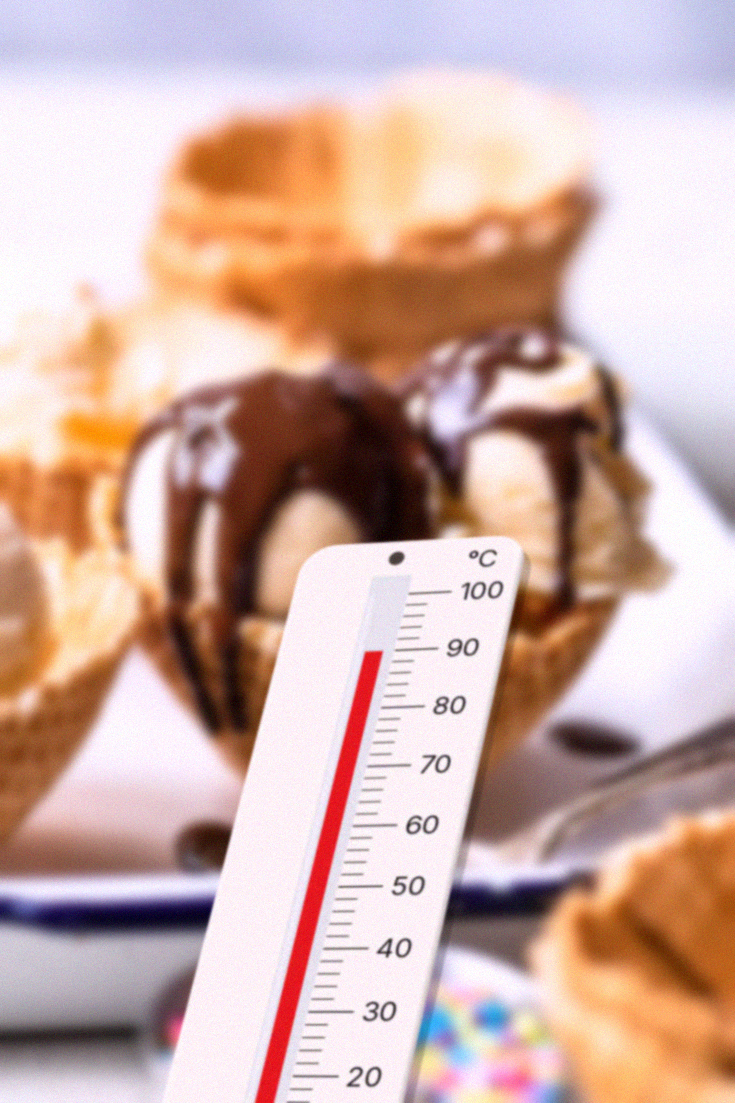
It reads 90 °C
